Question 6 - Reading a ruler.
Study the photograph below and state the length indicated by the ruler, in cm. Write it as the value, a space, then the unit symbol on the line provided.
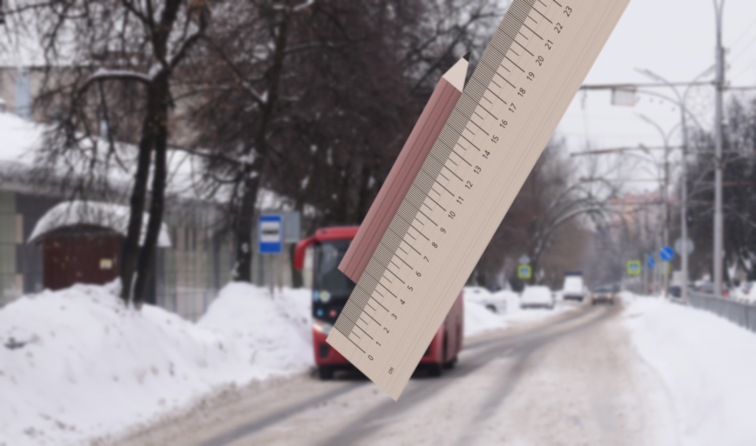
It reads 15 cm
